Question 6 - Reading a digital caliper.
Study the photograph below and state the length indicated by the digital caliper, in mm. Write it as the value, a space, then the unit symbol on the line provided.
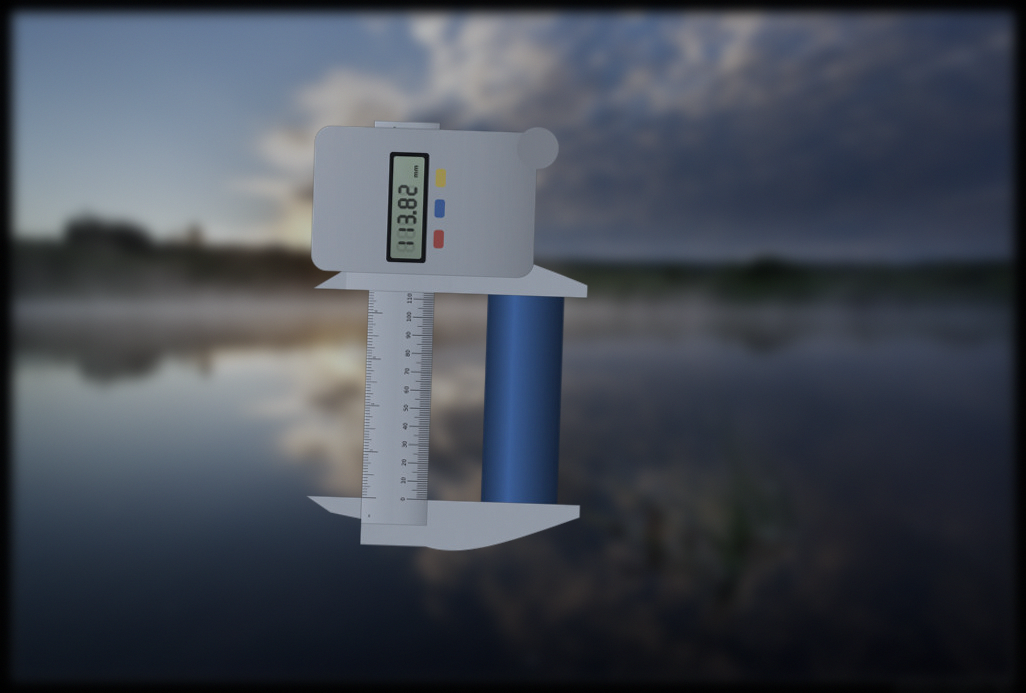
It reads 113.82 mm
